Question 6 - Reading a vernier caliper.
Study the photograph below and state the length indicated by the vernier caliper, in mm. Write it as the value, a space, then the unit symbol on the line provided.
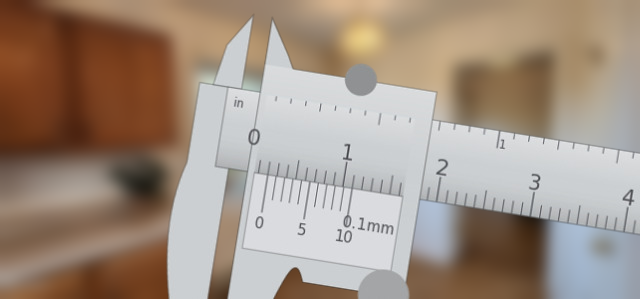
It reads 2.0 mm
